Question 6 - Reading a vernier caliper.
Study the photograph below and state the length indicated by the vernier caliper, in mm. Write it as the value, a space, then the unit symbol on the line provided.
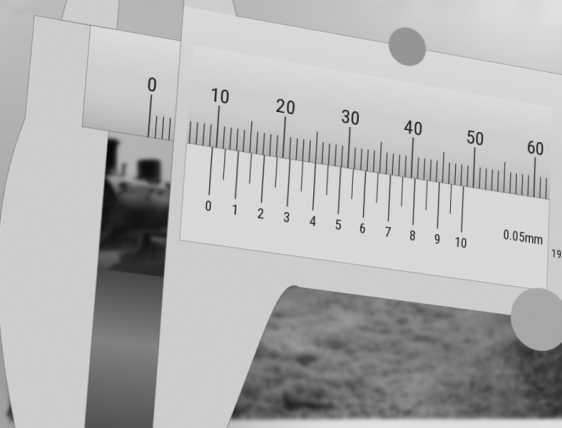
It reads 9.4 mm
